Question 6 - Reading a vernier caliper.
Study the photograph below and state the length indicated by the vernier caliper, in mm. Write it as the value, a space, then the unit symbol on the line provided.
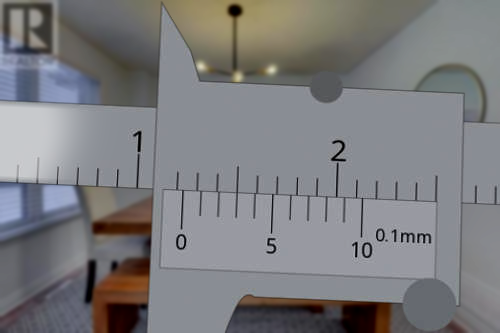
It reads 12.3 mm
